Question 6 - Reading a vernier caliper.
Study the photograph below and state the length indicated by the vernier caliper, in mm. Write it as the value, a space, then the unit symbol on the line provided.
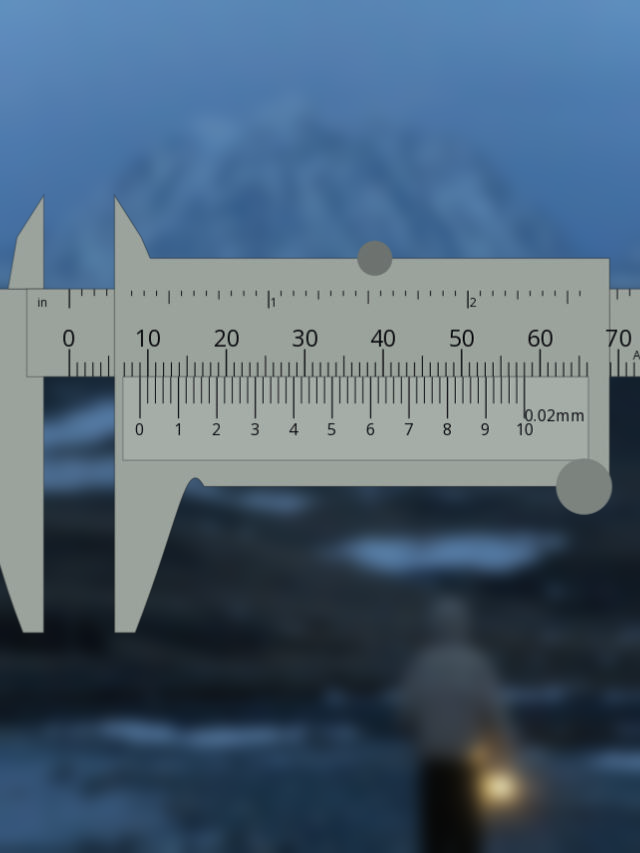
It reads 9.0 mm
